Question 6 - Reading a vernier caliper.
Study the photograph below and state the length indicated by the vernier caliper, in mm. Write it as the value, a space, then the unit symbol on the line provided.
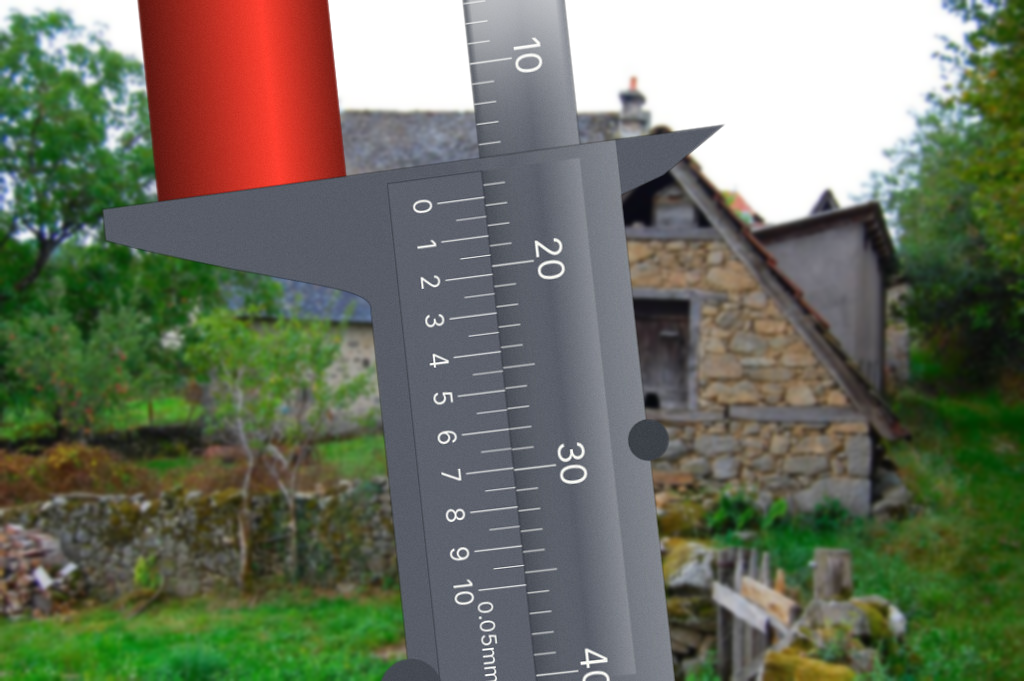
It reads 16.6 mm
